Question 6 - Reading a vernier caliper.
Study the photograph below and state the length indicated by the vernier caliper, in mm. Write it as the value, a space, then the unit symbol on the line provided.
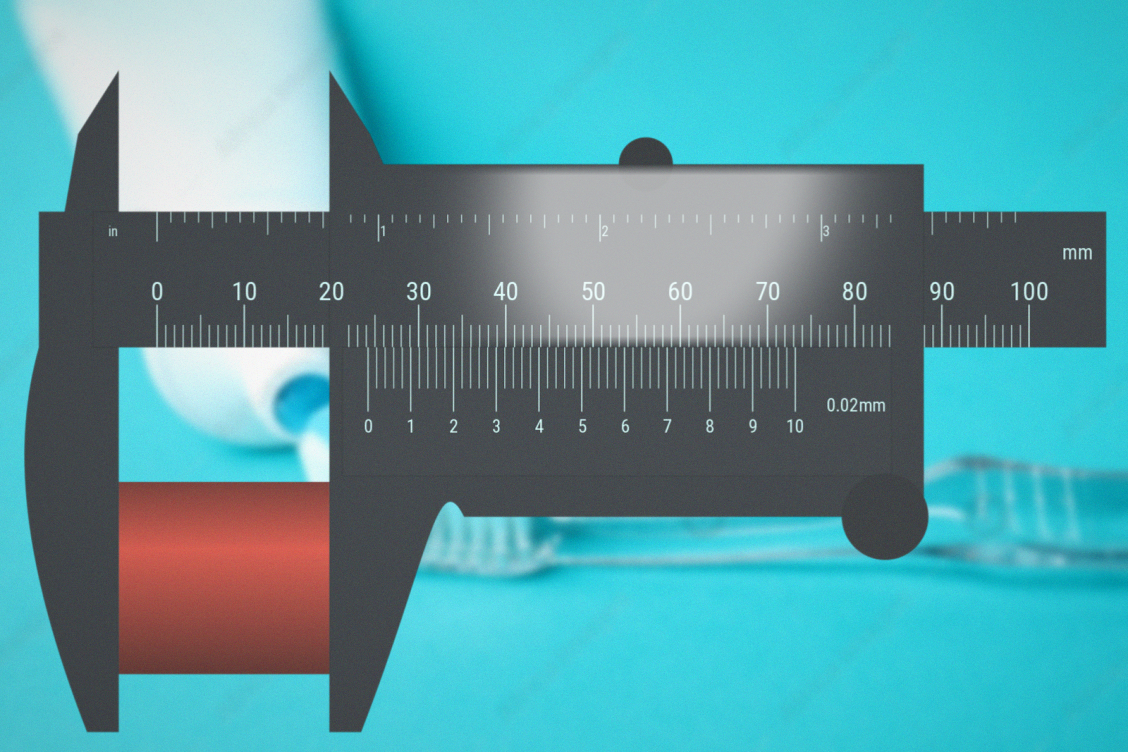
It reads 24.2 mm
